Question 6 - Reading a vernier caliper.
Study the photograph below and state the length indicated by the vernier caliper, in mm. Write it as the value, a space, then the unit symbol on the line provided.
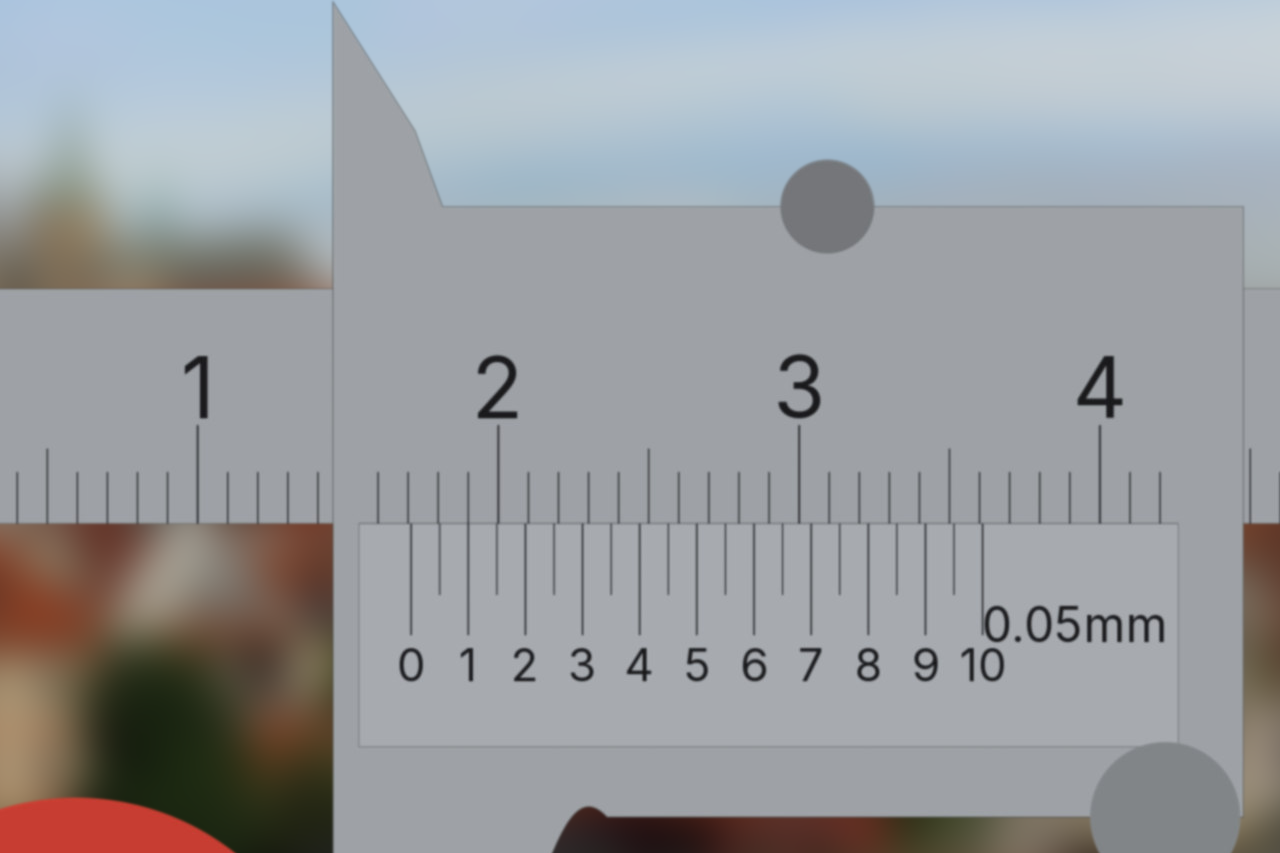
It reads 17.1 mm
